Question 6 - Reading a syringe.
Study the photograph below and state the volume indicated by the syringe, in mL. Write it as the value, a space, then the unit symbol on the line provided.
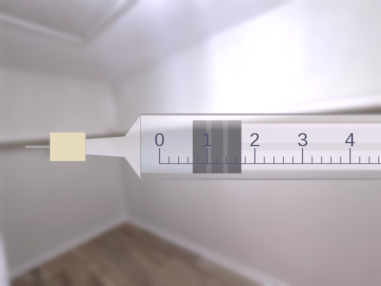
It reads 0.7 mL
